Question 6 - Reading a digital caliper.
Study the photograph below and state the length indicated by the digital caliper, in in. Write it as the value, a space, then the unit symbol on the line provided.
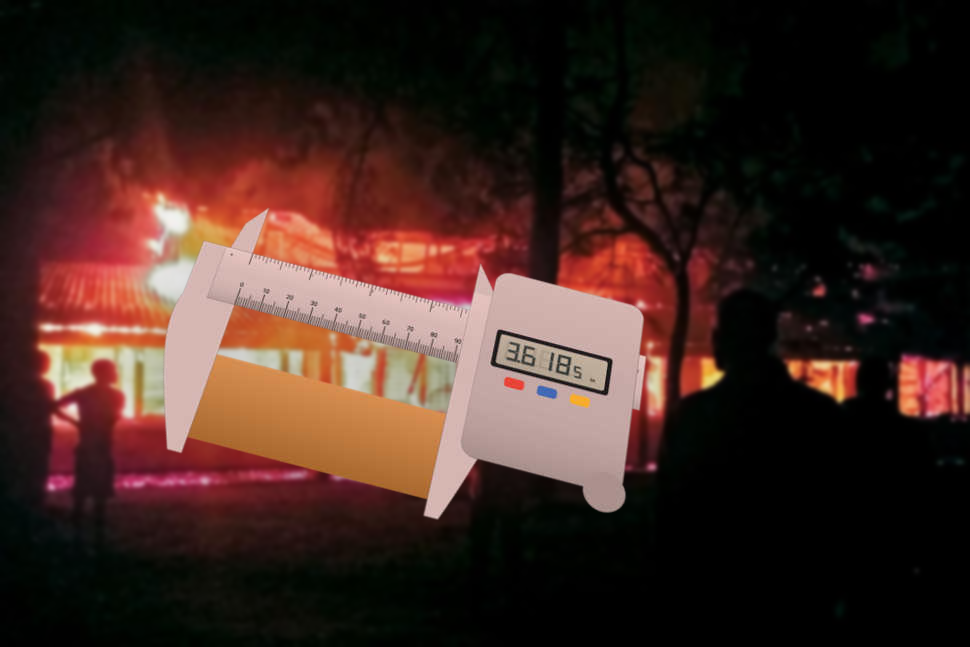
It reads 3.6185 in
